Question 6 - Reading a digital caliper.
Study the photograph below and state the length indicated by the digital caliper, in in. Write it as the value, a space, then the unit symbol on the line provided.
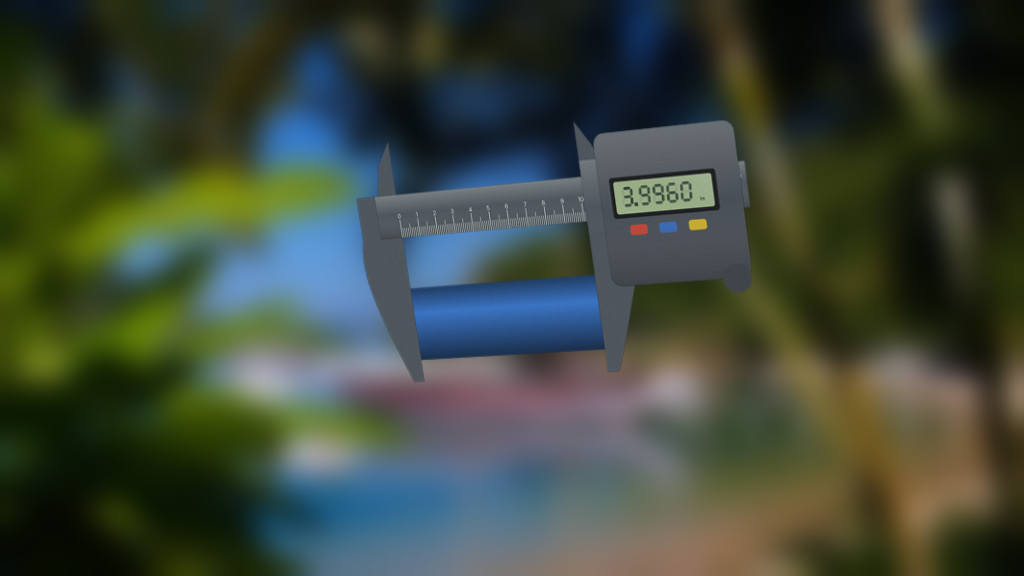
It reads 3.9960 in
